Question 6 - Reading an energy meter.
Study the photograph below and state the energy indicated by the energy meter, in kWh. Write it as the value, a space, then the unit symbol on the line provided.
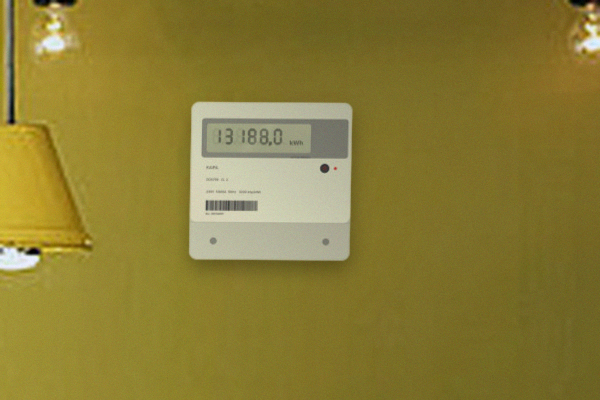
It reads 13188.0 kWh
